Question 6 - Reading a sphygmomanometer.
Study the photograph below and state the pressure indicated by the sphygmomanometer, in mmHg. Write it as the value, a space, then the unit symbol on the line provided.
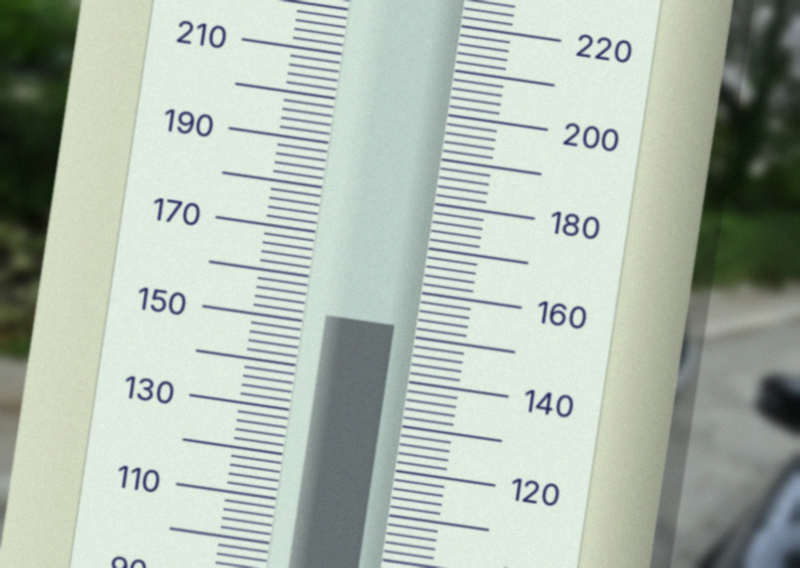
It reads 152 mmHg
